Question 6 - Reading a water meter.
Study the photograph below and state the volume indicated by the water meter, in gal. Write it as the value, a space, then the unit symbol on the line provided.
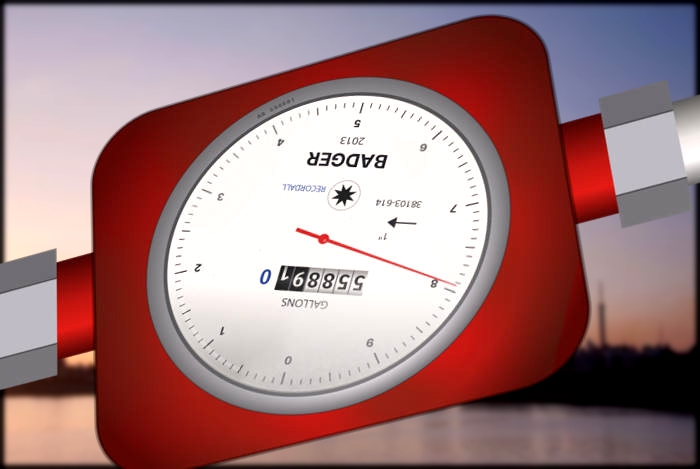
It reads 5588907.9 gal
